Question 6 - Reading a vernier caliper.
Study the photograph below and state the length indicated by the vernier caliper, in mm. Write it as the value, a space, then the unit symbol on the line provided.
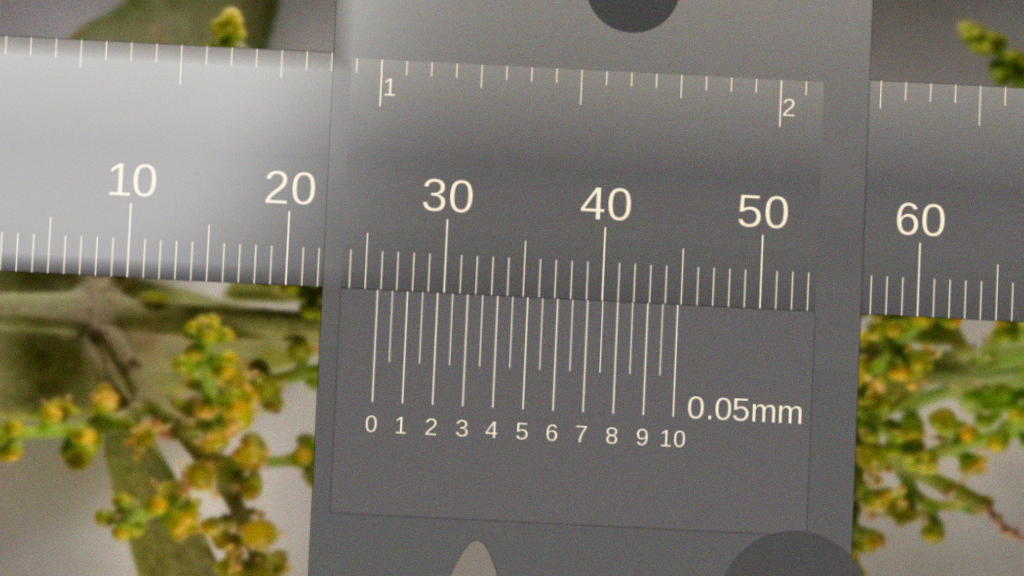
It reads 25.8 mm
